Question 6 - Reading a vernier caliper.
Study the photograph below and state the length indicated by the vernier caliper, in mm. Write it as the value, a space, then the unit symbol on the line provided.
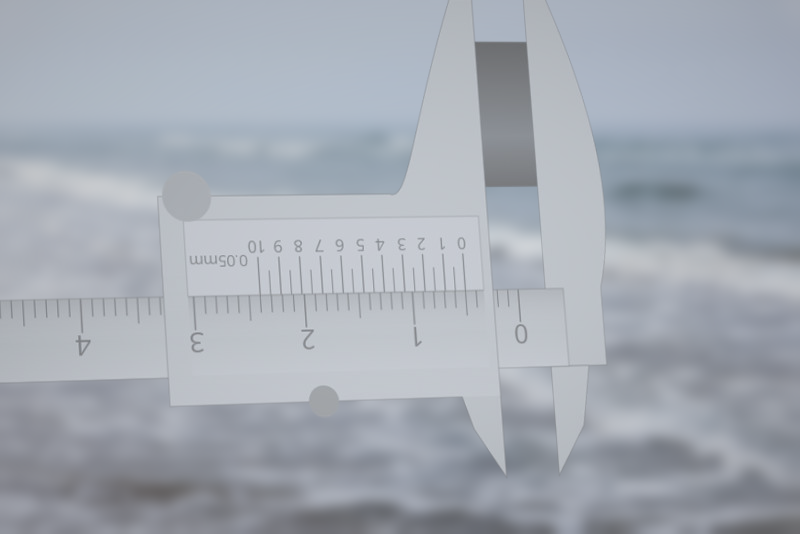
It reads 5.0 mm
